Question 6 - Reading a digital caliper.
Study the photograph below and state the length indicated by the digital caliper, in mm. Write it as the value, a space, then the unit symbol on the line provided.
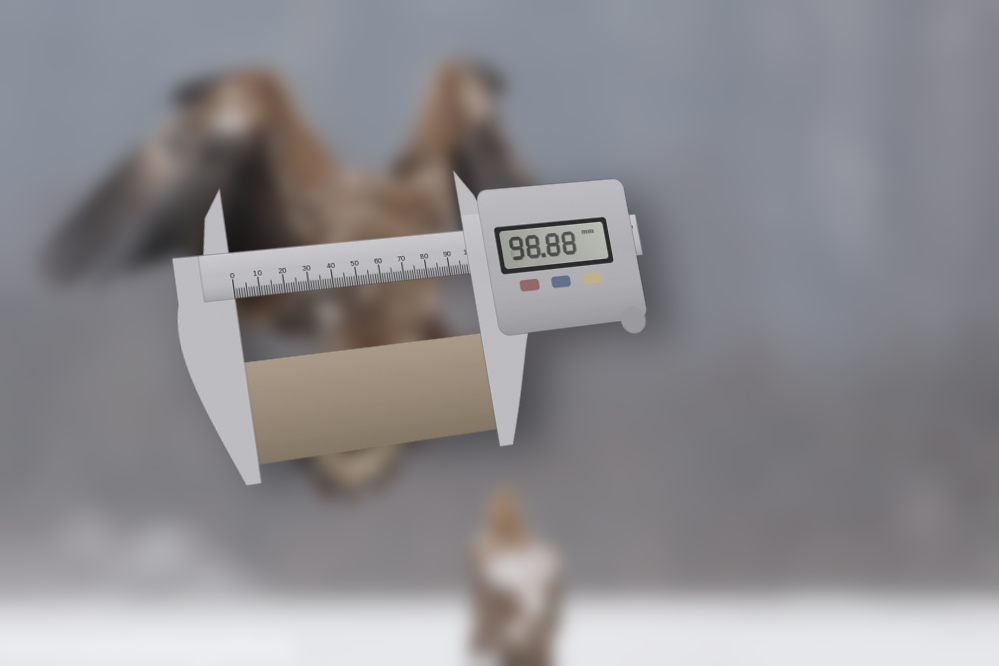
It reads 98.88 mm
